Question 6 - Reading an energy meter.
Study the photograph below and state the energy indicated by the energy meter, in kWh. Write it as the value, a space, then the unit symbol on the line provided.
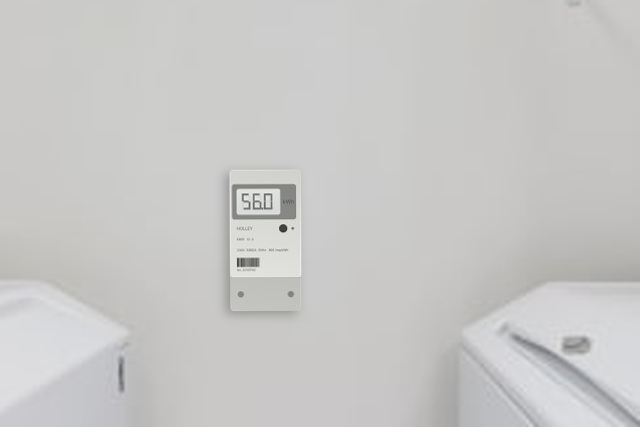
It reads 56.0 kWh
